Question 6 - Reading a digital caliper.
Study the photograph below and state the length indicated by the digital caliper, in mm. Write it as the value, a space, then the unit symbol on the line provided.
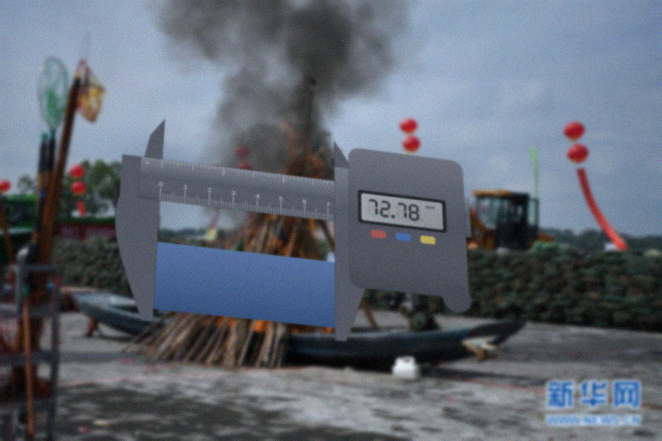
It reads 72.78 mm
